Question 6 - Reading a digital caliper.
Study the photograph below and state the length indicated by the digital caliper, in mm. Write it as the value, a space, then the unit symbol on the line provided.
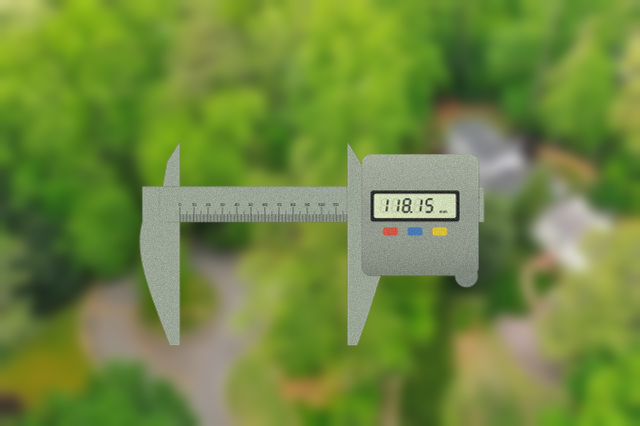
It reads 118.15 mm
